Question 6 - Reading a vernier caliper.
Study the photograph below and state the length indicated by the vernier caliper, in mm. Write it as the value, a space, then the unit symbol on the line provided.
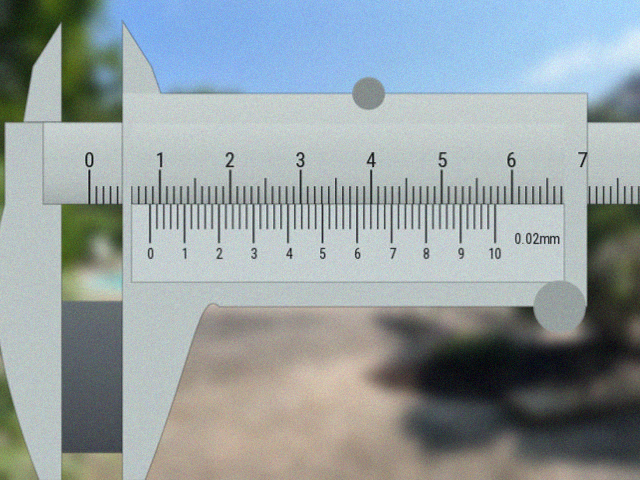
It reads 8.6 mm
